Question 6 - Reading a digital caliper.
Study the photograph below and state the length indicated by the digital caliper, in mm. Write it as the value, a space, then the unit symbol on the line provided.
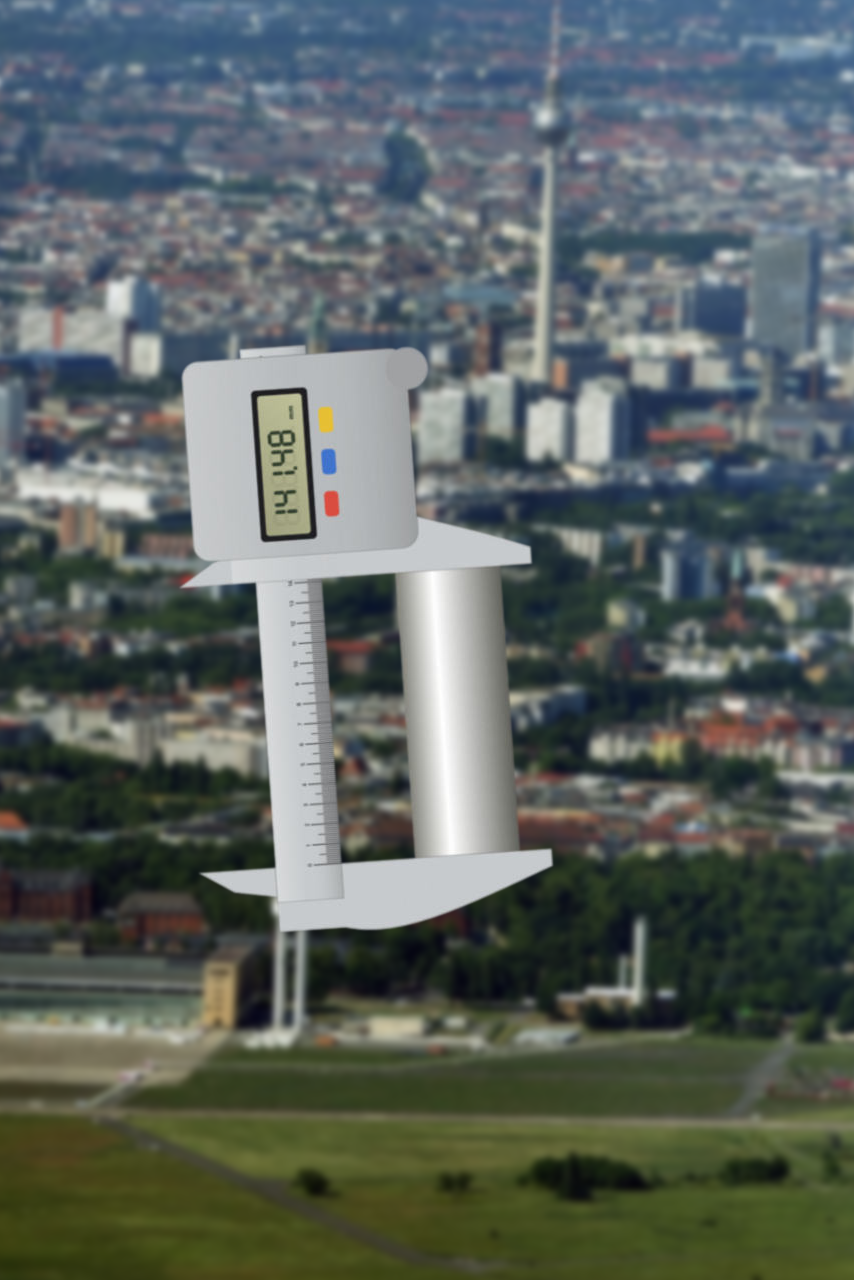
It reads 141.48 mm
